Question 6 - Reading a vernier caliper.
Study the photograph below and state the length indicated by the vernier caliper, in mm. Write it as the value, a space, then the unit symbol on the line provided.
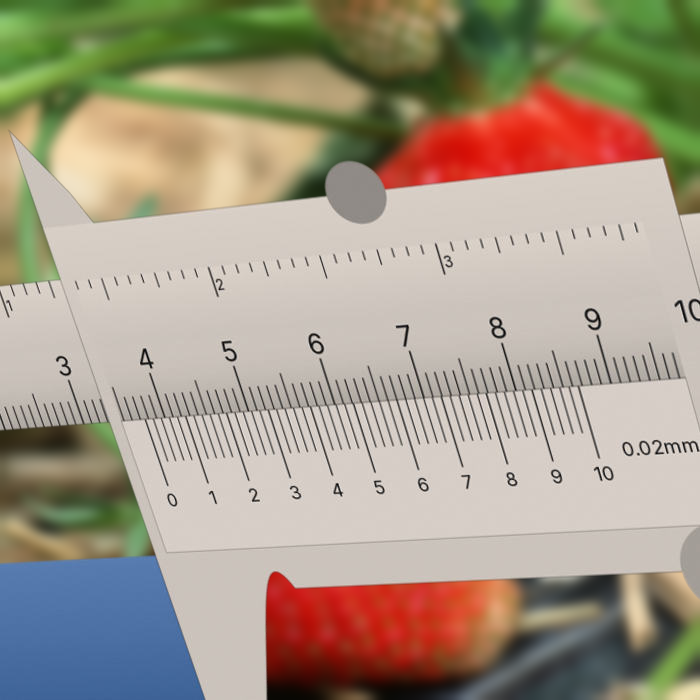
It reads 37.6 mm
